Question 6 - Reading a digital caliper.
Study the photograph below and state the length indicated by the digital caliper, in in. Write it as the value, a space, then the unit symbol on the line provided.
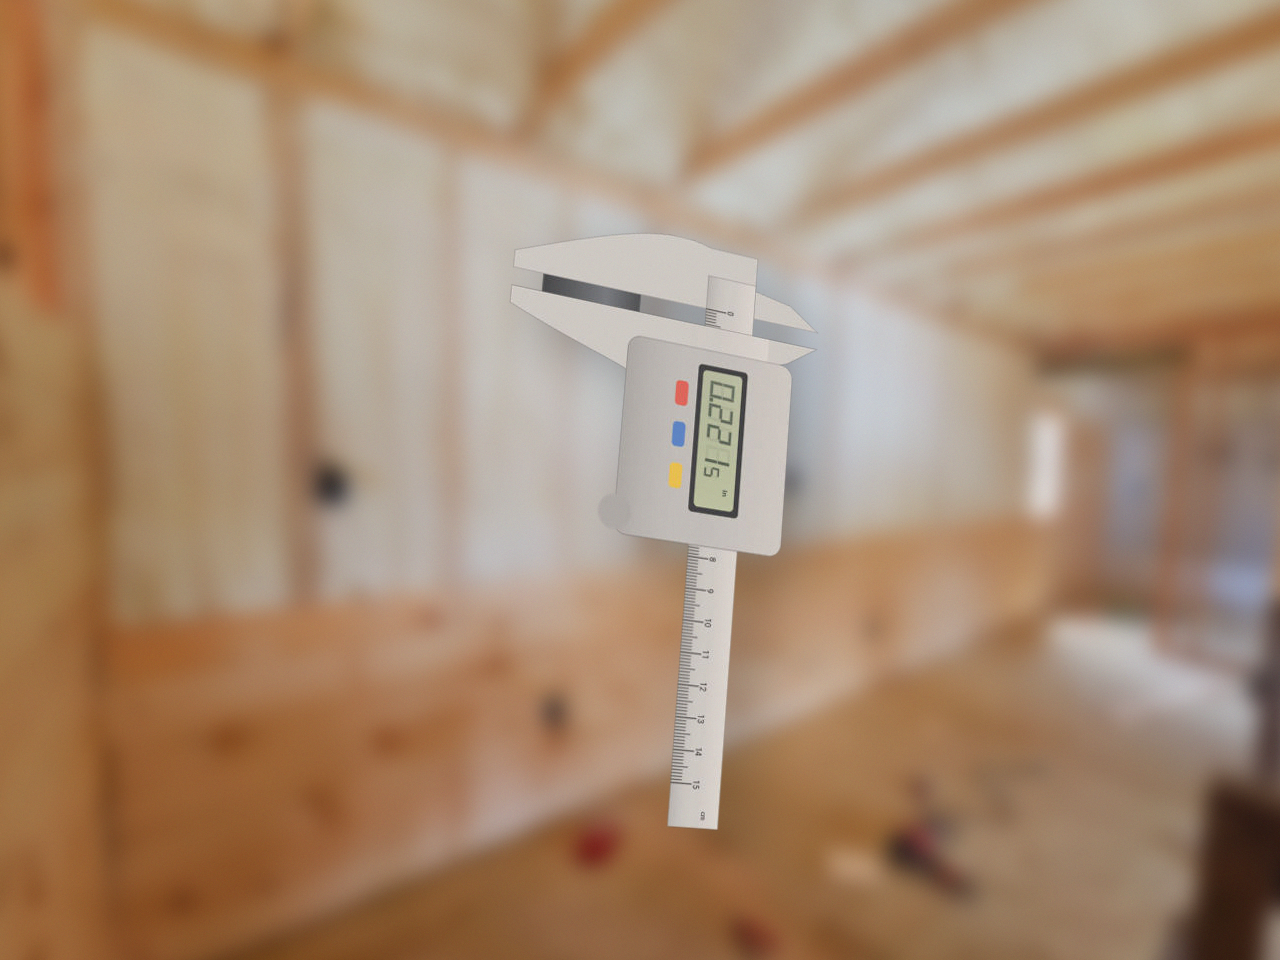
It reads 0.2215 in
